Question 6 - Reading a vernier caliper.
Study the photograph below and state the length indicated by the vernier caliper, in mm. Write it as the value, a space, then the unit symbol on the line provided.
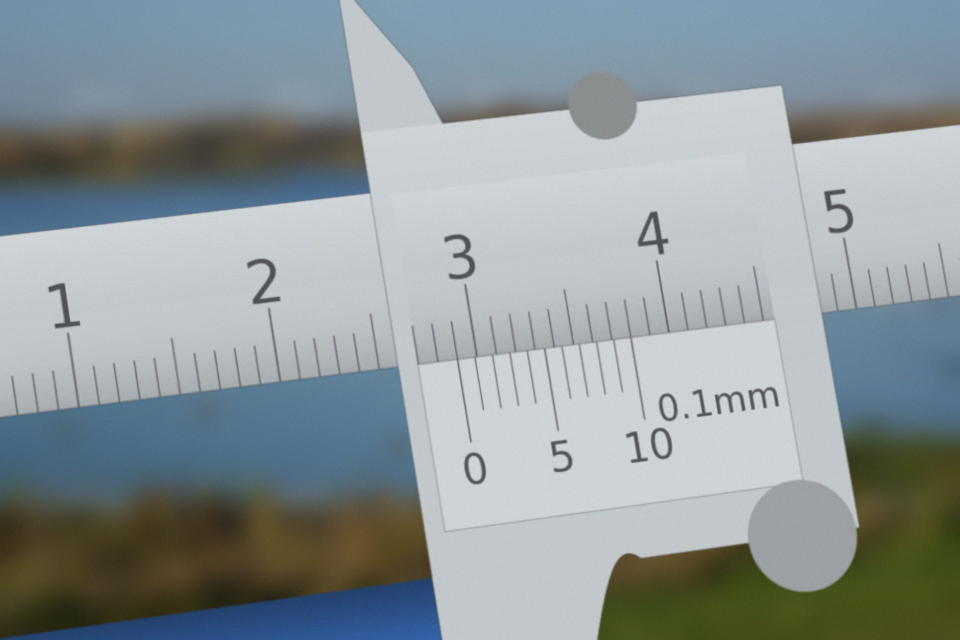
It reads 29.0 mm
